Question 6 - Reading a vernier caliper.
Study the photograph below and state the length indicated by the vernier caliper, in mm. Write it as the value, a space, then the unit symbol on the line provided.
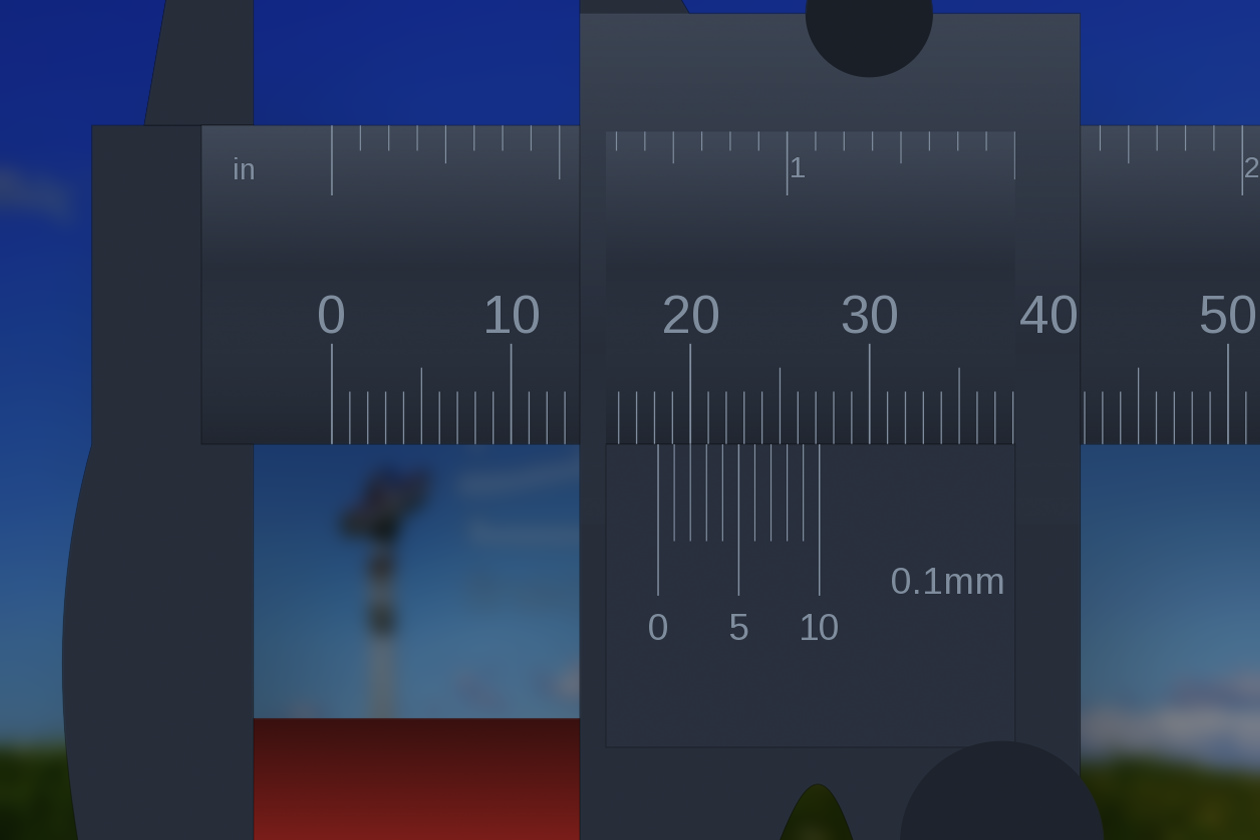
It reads 18.2 mm
